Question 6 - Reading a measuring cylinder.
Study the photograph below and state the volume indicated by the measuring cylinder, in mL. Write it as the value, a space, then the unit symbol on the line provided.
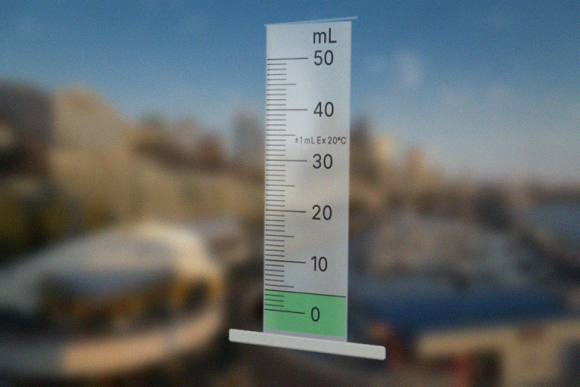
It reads 4 mL
